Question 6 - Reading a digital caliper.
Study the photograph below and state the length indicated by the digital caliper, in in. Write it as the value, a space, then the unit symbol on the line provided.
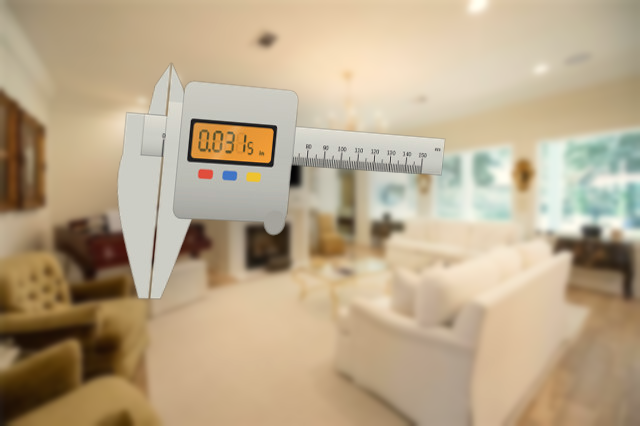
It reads 0.0315 in
